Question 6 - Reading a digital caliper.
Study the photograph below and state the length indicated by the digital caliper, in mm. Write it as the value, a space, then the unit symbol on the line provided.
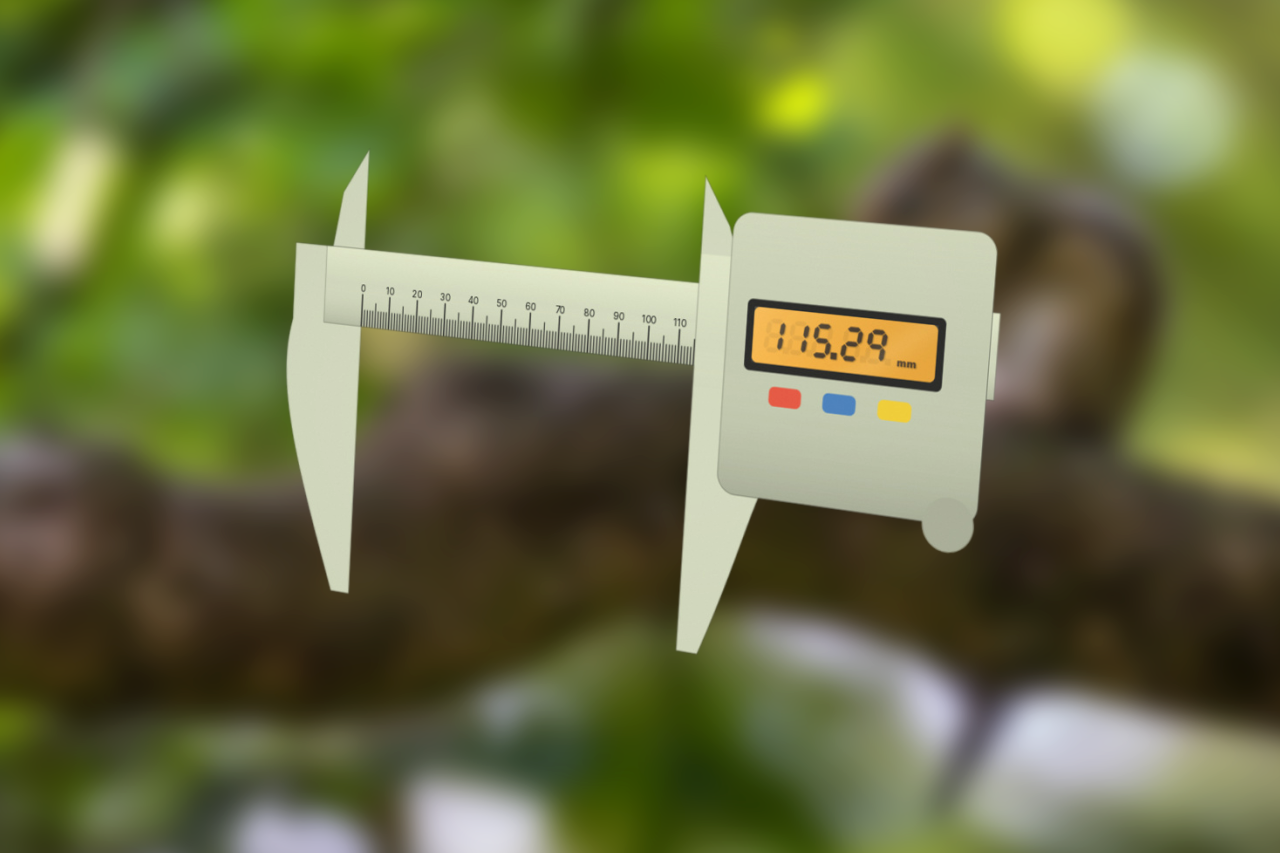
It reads 115.29 mm
